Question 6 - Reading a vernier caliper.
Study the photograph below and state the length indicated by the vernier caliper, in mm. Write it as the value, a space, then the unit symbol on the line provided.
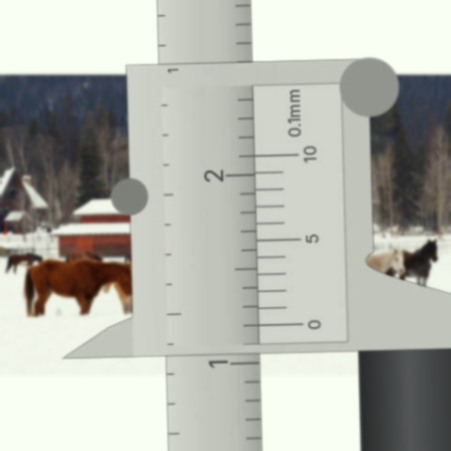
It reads 12.0 mm
